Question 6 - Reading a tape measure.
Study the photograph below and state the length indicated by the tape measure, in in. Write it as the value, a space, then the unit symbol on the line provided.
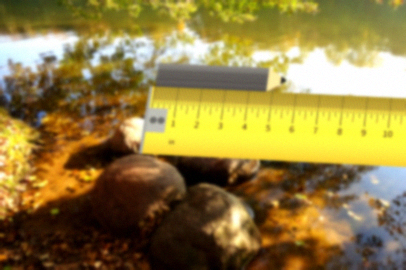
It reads 5.5 in
